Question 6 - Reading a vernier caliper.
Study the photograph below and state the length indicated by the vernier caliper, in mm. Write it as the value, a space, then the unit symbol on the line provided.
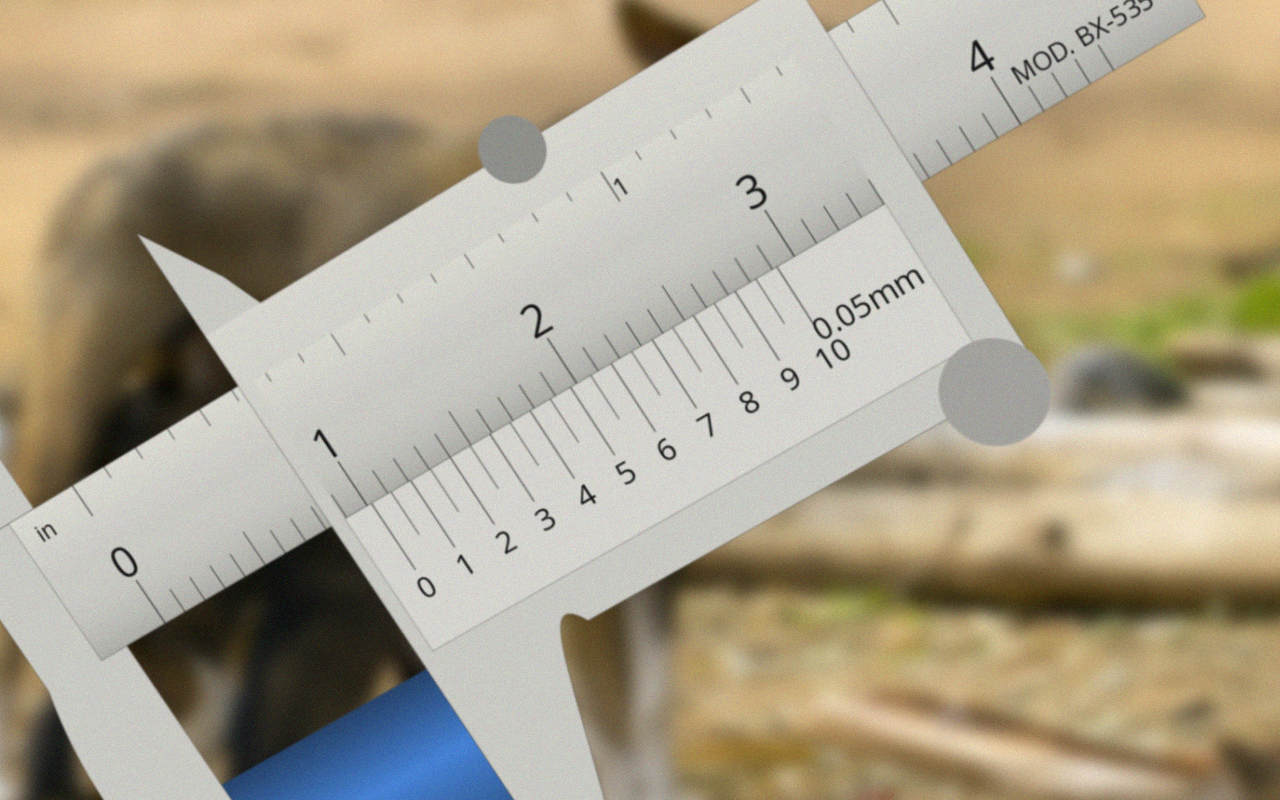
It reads 10.2 mm
